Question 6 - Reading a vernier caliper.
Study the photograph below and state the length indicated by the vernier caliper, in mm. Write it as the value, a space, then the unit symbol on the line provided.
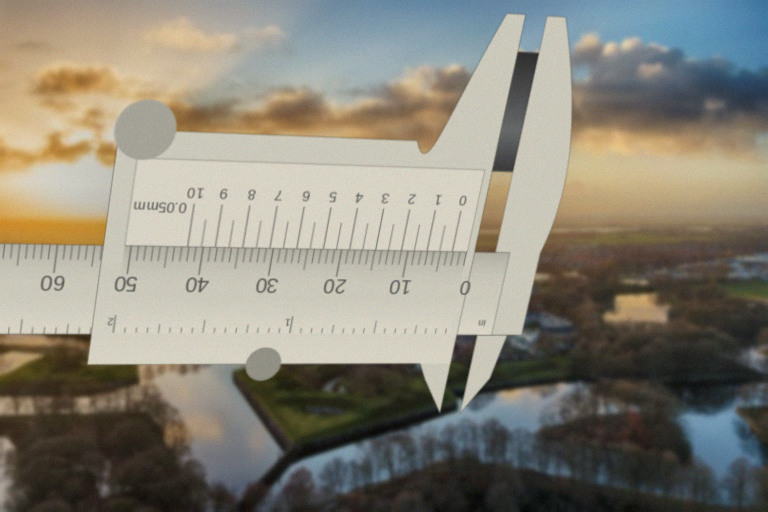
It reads 3.2 mm
